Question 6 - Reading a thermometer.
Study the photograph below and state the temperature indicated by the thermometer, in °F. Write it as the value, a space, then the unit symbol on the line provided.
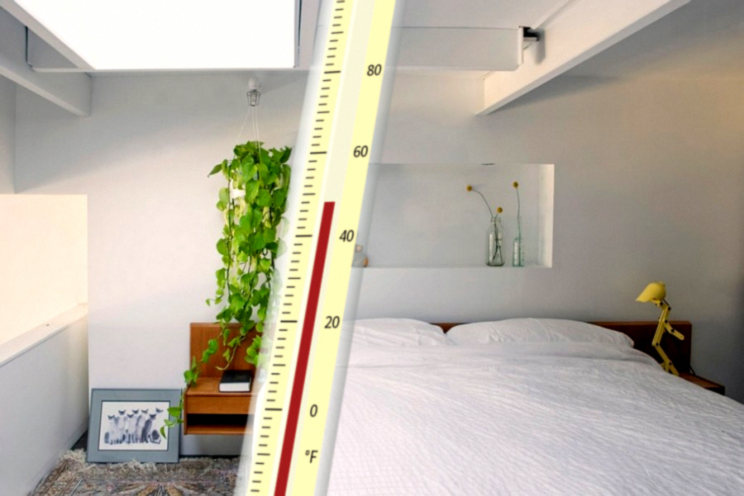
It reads 48 °F
